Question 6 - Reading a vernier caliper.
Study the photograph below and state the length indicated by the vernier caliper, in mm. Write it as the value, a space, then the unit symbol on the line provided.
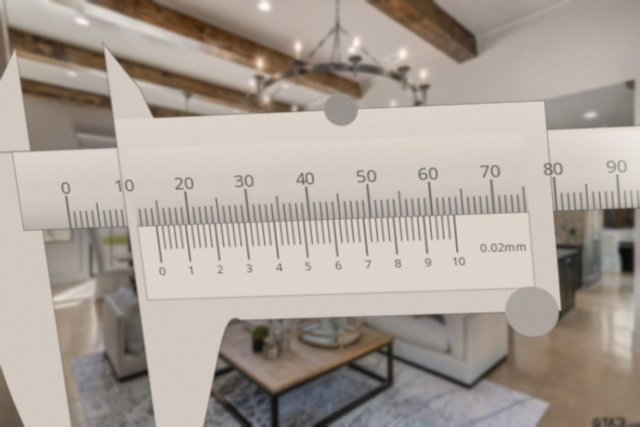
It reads 14.5 mm
